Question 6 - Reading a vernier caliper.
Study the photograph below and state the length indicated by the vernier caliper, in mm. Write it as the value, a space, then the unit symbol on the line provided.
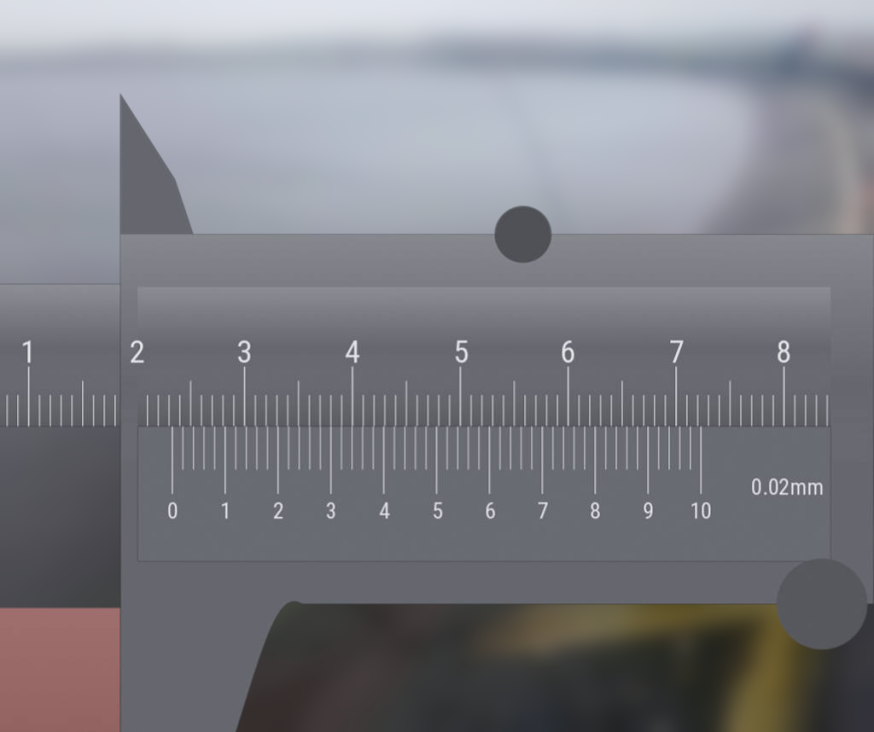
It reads 23.3 mm
